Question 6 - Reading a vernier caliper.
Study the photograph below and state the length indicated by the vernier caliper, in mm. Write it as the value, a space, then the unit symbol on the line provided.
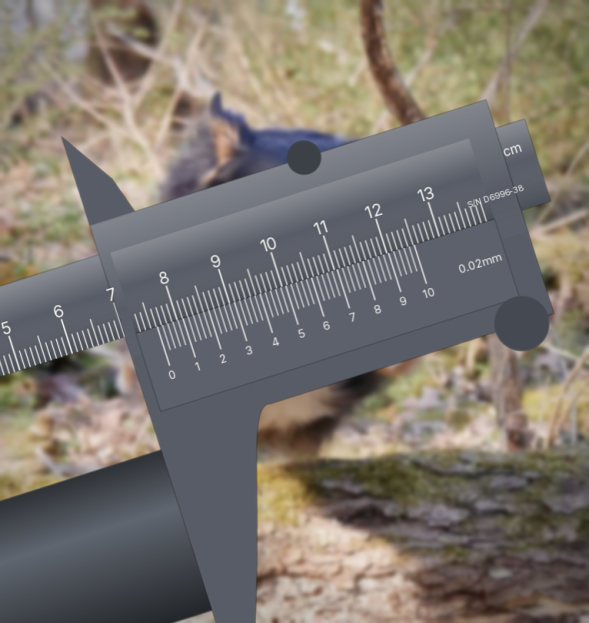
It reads 76.2 mm
